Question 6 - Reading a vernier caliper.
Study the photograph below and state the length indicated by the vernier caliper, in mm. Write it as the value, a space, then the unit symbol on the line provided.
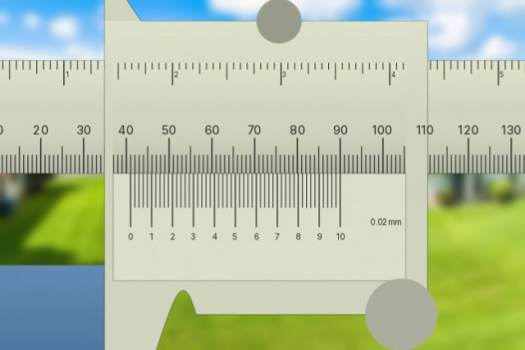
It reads 41.0 mm
